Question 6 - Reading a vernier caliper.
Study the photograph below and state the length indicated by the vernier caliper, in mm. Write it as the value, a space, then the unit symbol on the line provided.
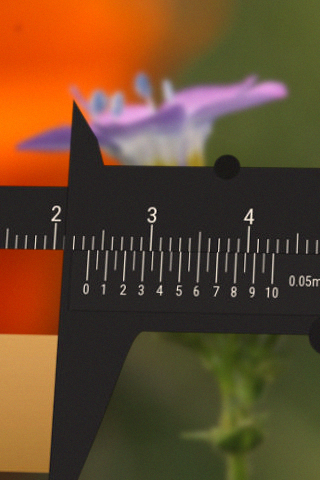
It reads 23.6 mm
